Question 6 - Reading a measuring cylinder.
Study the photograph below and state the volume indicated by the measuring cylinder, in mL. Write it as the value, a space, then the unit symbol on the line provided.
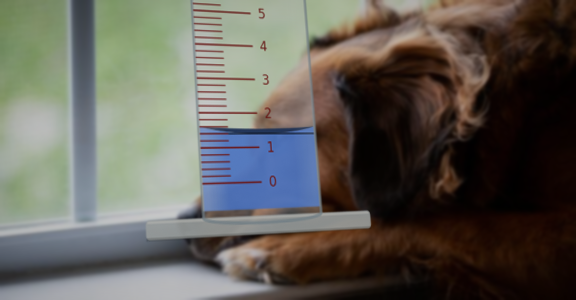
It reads 1.4 mL
